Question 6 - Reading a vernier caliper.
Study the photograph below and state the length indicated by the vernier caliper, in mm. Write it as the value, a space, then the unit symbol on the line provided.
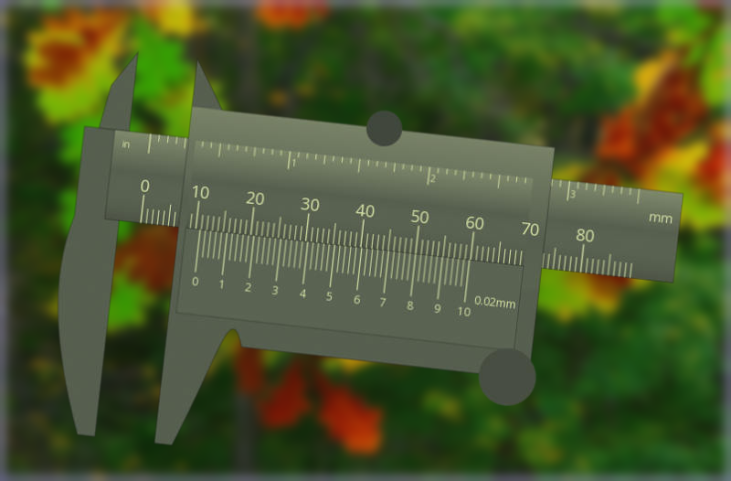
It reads 10.8 mm
